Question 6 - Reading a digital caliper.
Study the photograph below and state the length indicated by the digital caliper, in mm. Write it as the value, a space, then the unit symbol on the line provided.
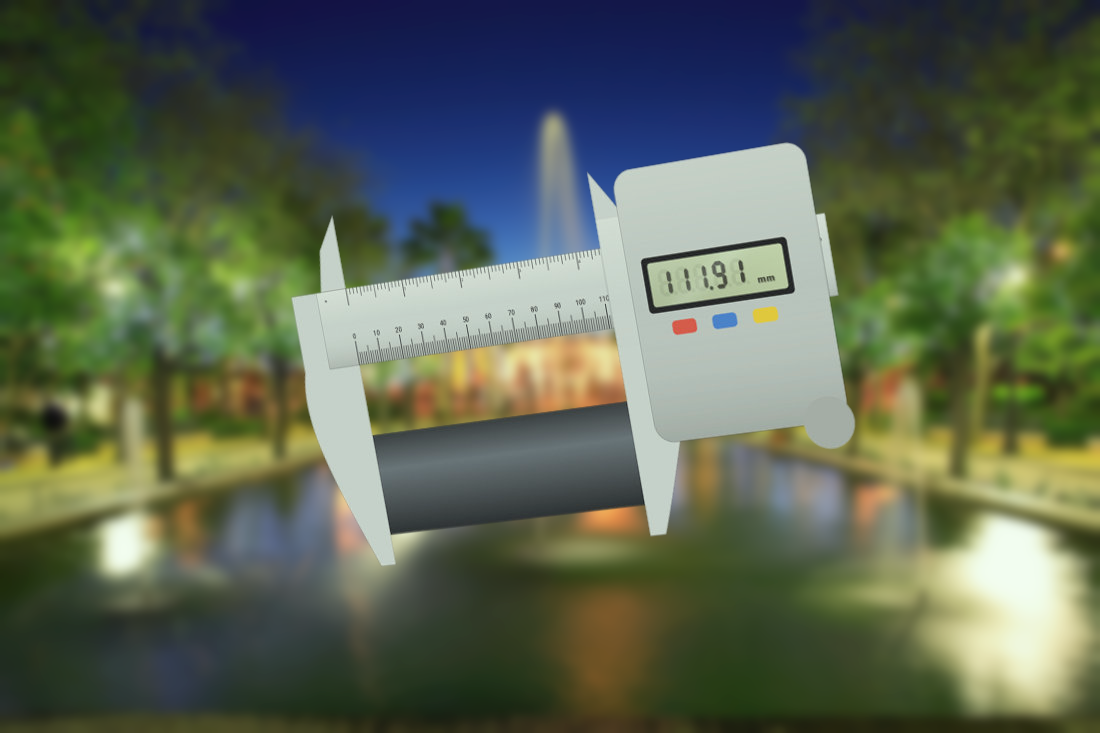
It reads 111.91 mm
